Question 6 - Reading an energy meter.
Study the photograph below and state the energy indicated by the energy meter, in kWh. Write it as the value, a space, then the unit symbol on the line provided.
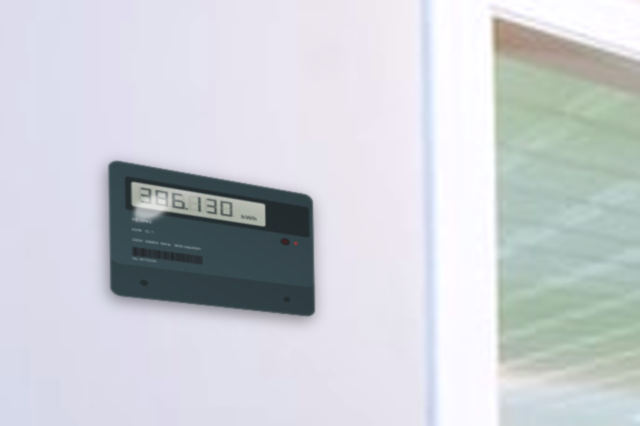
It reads 386.130 kWh
